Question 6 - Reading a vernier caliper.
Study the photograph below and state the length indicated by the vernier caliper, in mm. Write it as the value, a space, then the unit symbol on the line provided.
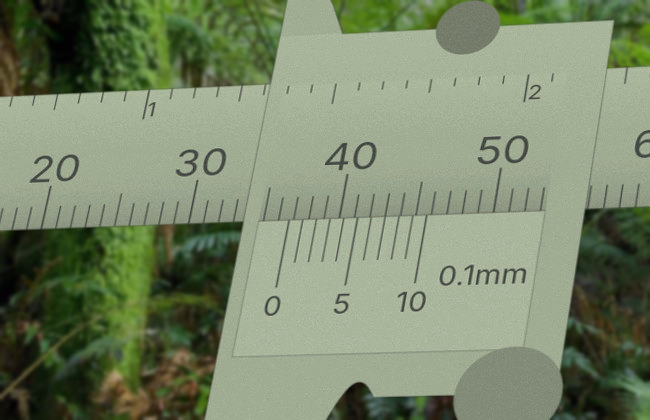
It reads 36.7 mm
